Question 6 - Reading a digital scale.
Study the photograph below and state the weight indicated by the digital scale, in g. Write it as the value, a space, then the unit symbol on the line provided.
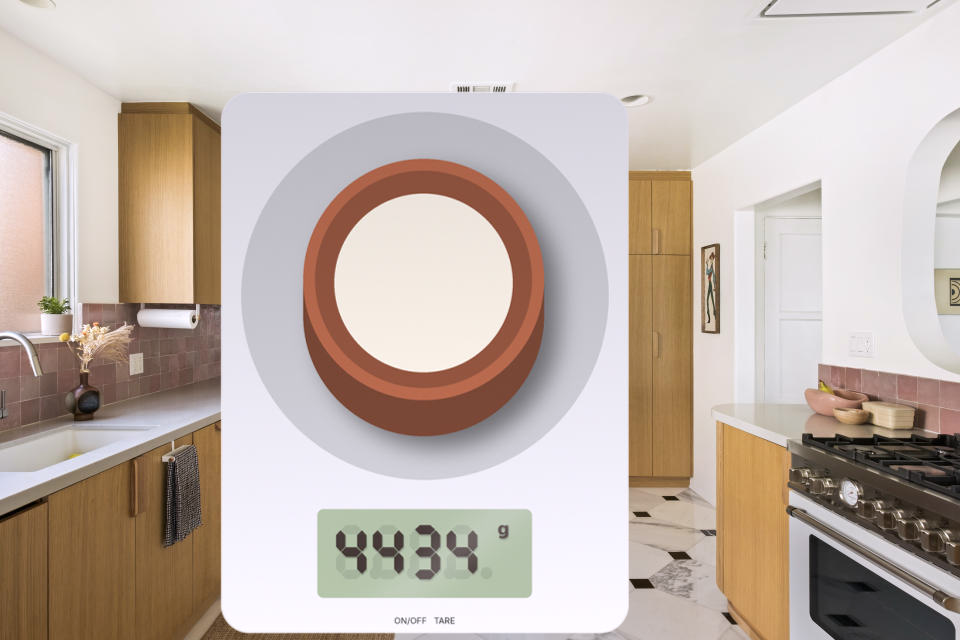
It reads 4434 g
